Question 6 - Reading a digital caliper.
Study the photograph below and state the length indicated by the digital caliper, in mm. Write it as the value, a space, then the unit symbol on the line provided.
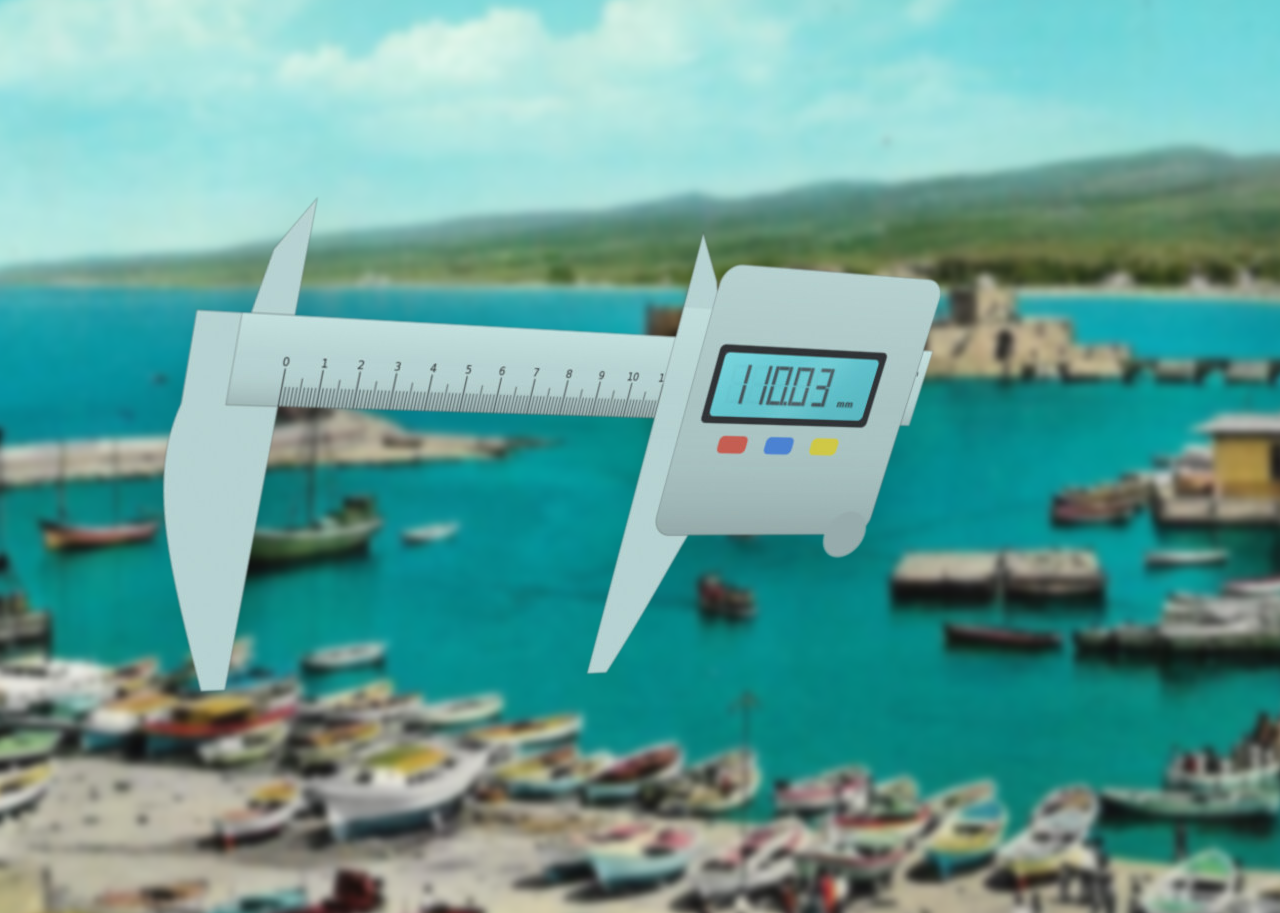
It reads 110.03 mm
